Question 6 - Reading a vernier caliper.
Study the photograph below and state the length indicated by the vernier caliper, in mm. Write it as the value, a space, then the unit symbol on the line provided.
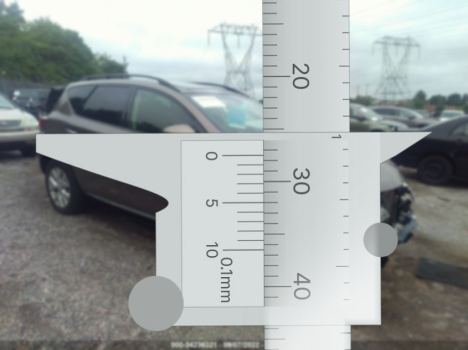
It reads 27.5 mm
